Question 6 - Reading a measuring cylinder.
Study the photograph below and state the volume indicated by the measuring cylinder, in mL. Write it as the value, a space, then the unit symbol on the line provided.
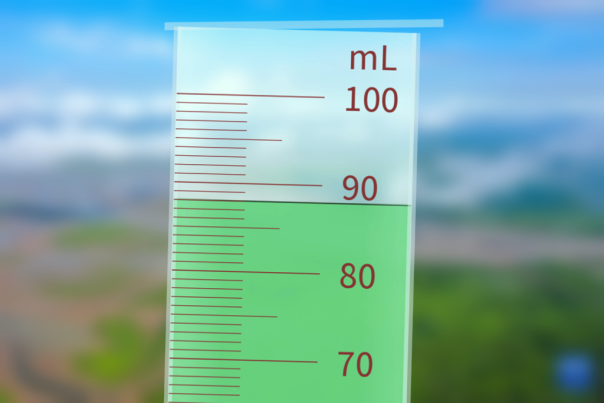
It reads 88 mL
